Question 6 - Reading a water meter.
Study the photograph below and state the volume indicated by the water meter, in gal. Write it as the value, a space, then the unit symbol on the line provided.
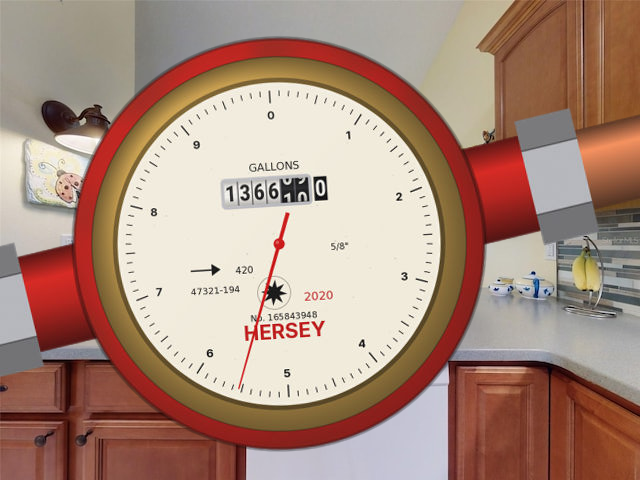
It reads 1366095.5 gal
